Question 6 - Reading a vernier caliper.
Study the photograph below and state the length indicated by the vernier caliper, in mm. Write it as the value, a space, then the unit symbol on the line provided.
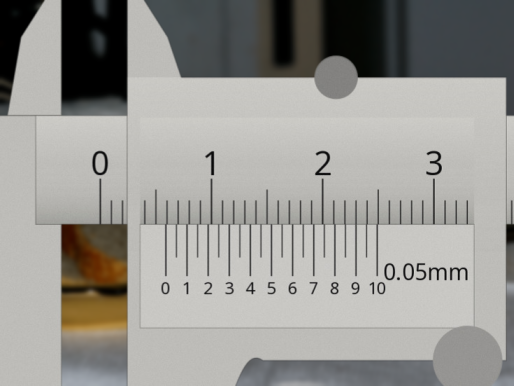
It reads 5.9 mm
